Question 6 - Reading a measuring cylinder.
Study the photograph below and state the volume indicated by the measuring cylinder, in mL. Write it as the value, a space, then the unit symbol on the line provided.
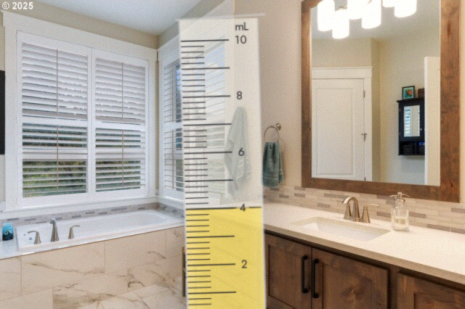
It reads 4 mL
